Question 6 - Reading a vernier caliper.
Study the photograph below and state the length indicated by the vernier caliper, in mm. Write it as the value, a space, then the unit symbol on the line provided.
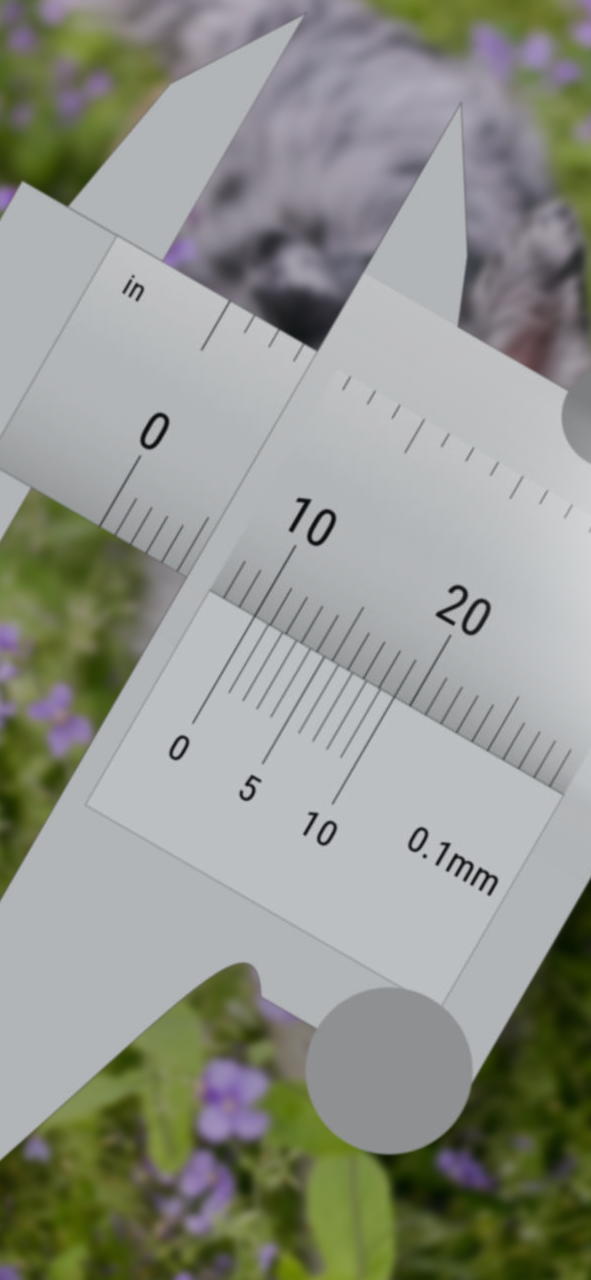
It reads 10.0 mm
